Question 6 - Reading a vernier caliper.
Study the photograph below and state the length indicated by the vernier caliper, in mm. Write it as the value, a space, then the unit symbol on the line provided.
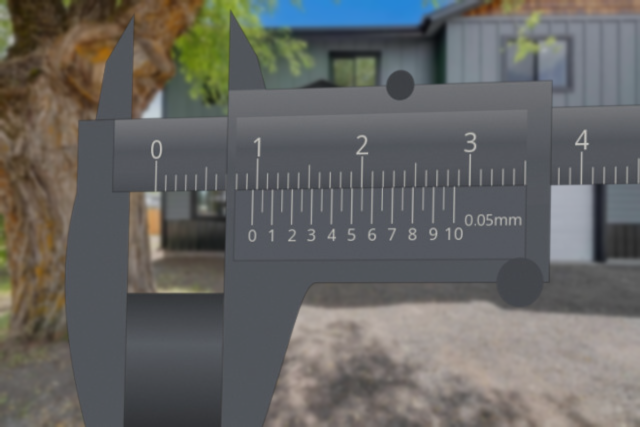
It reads 9.6 mm
